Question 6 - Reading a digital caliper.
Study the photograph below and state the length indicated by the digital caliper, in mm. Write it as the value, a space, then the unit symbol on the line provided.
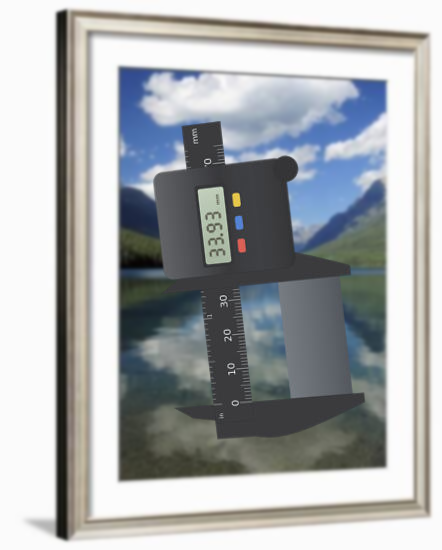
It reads 33.93 mm
